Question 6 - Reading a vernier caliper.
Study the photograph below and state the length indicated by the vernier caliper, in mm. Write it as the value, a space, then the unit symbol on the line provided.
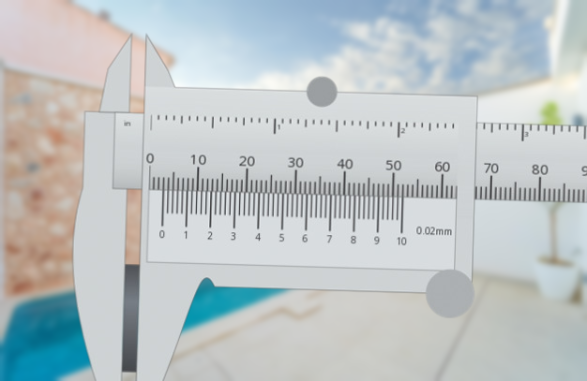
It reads 3.0 mm
